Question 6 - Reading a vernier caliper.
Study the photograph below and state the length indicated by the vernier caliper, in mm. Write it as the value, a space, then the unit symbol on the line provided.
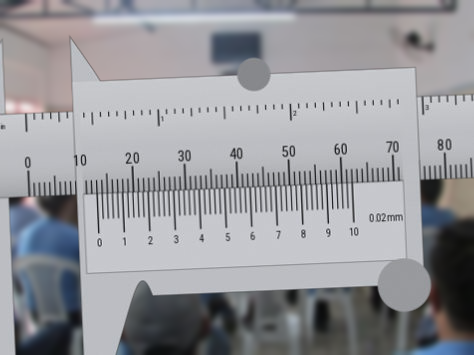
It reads 13.0 mm
